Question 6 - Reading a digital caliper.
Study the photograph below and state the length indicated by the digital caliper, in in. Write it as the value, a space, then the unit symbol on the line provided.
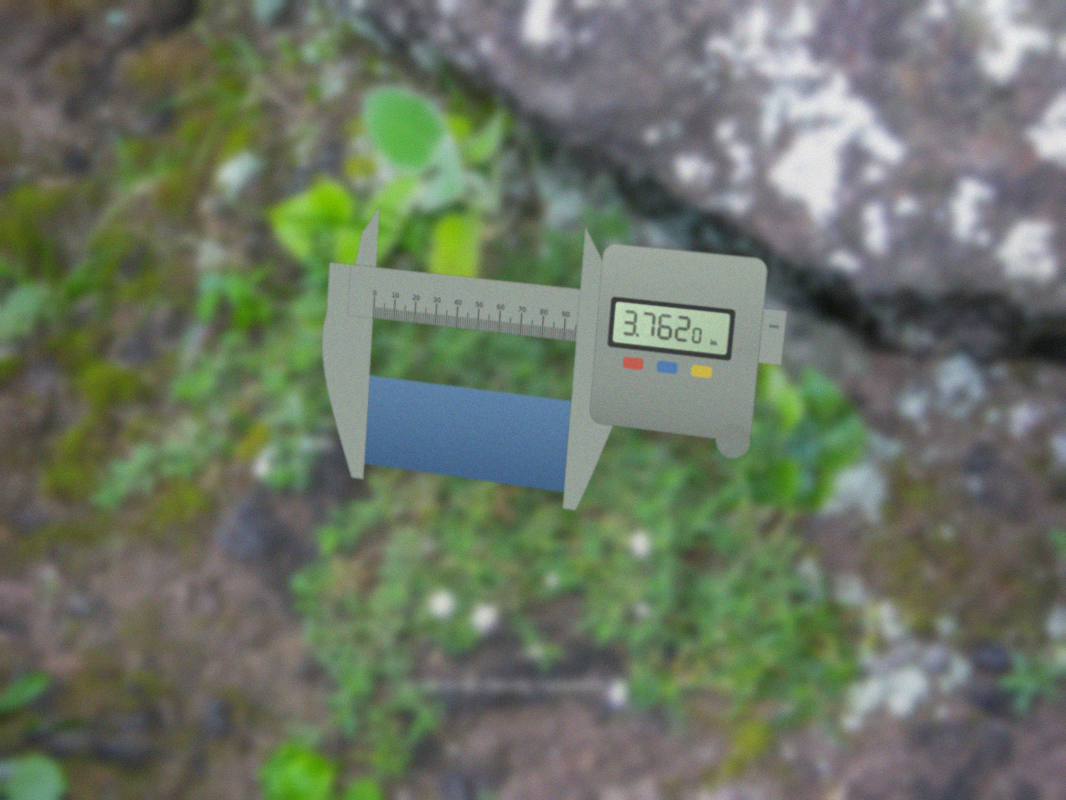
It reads 3.7620 in
